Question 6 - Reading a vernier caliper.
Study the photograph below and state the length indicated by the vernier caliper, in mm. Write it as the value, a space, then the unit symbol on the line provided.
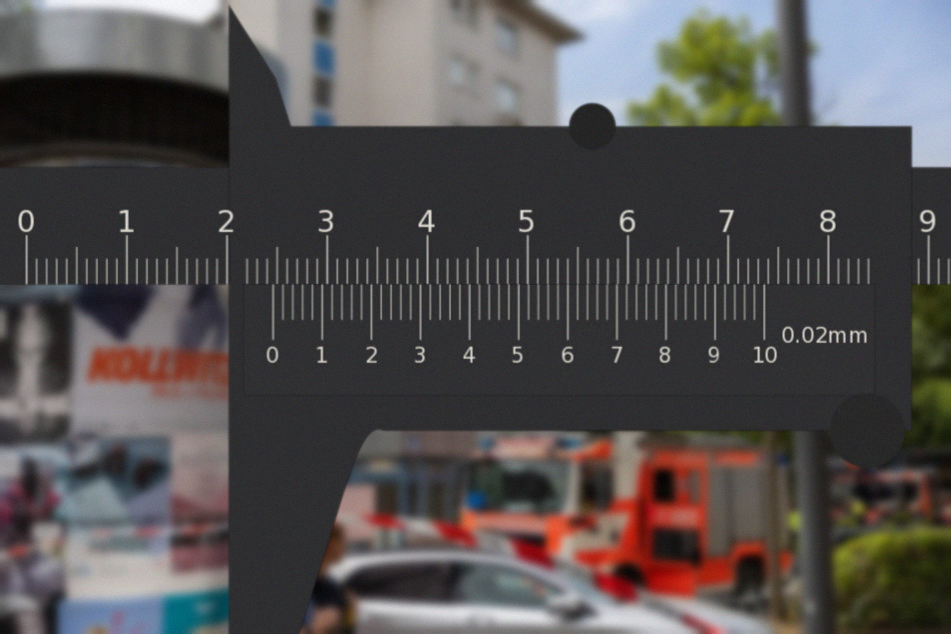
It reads 24.6 mm
